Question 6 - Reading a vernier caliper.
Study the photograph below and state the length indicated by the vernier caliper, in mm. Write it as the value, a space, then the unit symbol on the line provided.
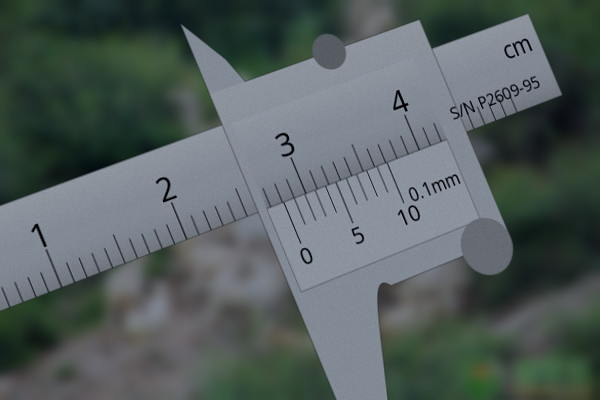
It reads 28.1 mm
